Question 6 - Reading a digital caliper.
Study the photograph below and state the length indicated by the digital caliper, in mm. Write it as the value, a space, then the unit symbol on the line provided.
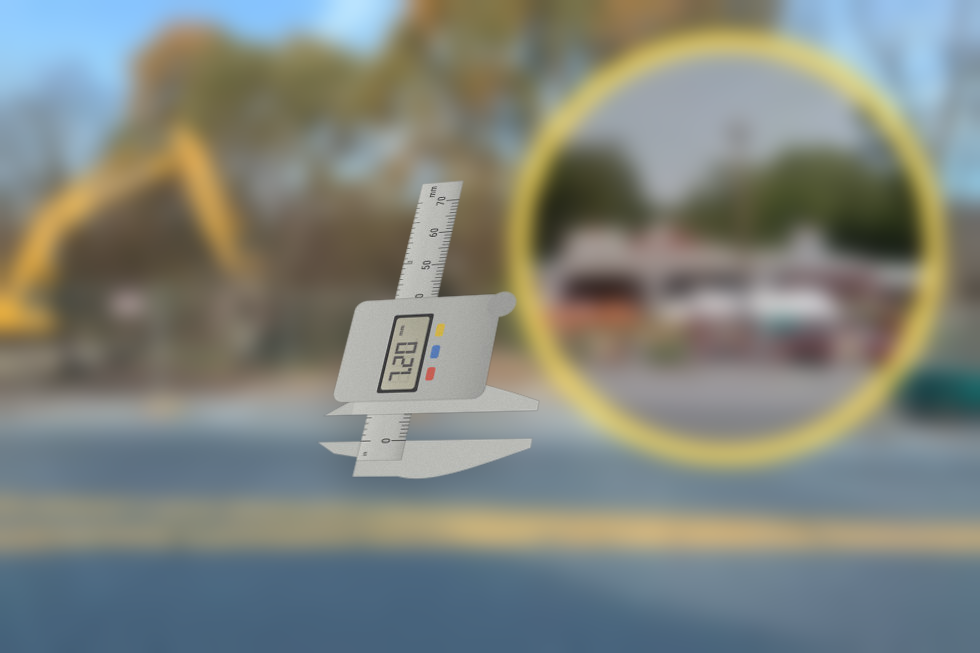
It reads 7.20 mm
